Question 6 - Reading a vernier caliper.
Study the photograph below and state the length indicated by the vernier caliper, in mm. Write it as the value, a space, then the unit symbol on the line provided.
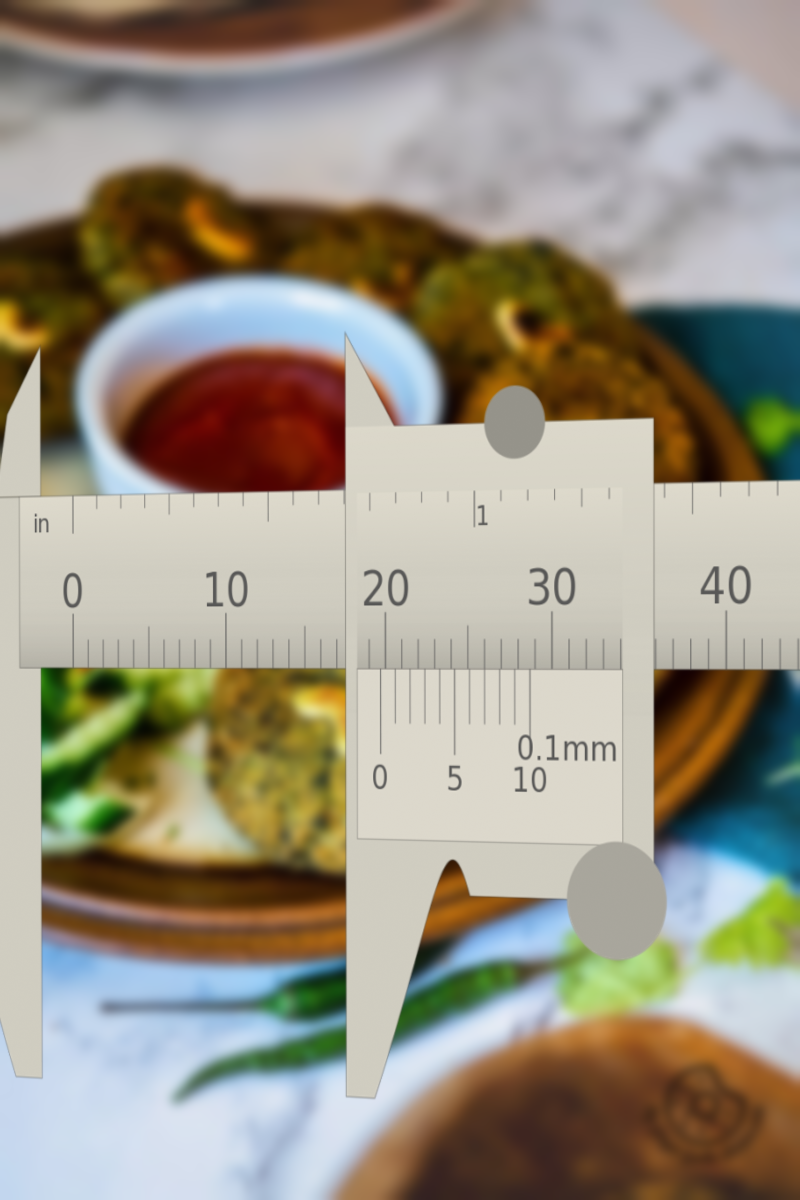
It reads 19.7 mm
